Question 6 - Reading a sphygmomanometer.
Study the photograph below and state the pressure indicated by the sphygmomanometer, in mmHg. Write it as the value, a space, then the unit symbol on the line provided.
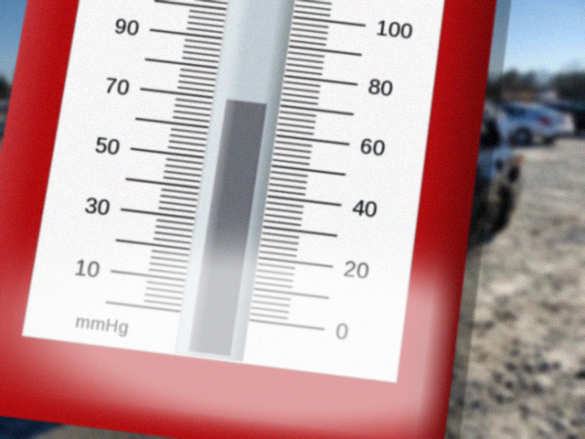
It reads 70 mmHg
